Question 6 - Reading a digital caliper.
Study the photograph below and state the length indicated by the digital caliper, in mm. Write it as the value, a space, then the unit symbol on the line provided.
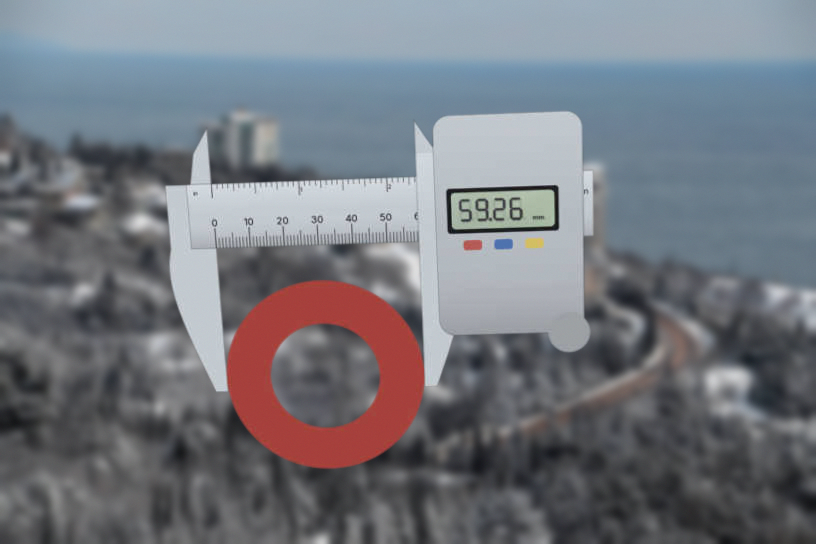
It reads 59.26 mm
